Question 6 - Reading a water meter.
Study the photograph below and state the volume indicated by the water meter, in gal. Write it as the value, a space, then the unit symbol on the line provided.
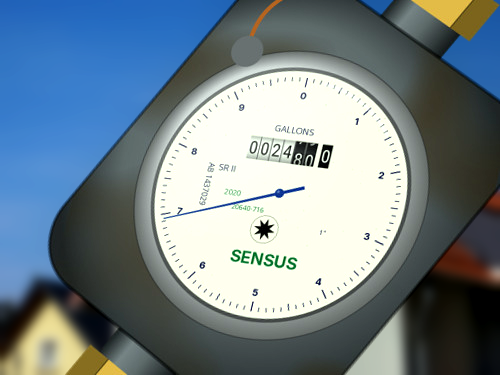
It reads 24796.9 gal
